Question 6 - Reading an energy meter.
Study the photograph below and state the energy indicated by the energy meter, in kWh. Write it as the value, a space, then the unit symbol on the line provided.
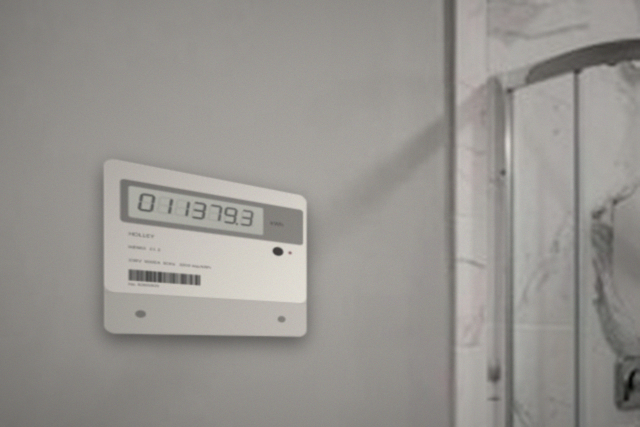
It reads 11379.3 kWh
